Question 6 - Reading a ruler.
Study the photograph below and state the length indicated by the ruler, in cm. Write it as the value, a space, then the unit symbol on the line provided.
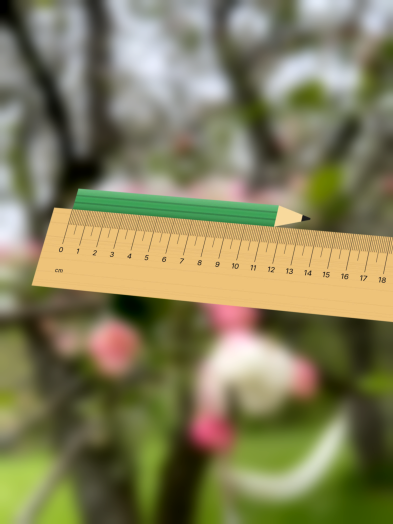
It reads 13.5 cm
